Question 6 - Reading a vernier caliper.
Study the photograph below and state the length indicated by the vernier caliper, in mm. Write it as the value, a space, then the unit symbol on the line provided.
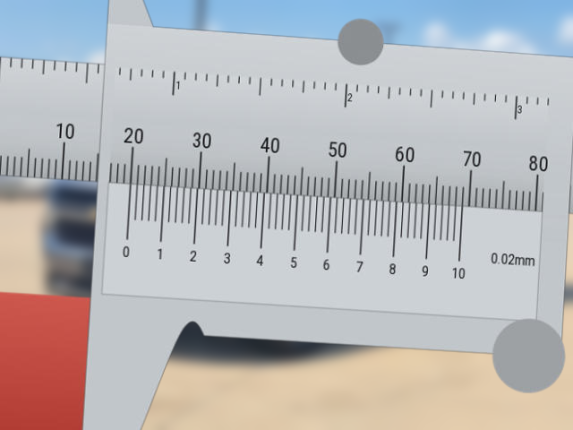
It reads 20.0 mm
